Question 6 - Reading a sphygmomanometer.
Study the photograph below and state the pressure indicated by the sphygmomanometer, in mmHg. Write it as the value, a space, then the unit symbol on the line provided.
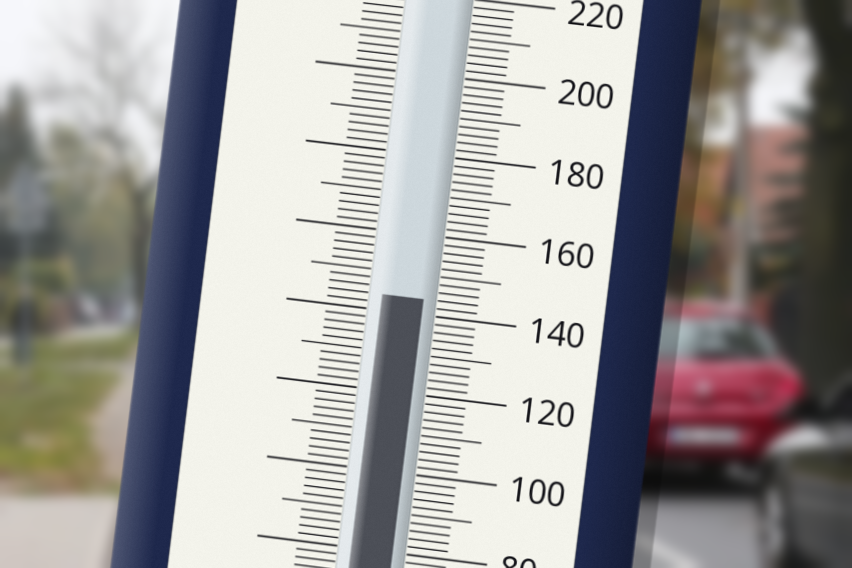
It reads 144 mmHg
